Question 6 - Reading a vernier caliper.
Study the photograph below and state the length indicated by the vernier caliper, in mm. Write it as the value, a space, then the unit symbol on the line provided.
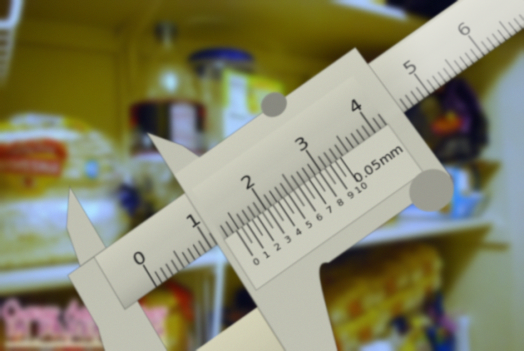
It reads 14.6 mm
